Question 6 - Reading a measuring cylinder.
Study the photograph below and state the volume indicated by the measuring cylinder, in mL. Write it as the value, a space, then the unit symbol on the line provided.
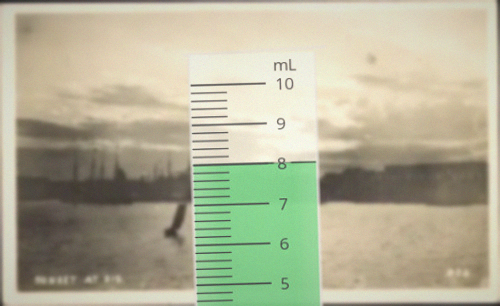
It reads 8 mL
